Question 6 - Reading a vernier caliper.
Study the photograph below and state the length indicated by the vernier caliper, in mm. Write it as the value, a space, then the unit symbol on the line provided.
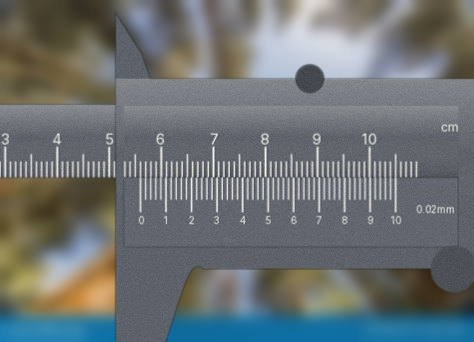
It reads 56.0 mm
